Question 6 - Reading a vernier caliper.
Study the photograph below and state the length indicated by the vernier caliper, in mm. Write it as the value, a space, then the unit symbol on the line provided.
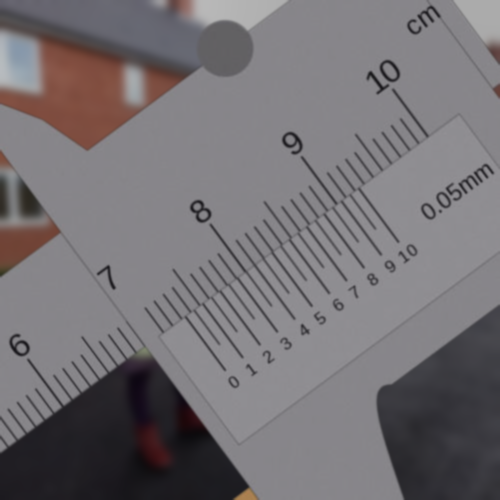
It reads 73.4 mm
